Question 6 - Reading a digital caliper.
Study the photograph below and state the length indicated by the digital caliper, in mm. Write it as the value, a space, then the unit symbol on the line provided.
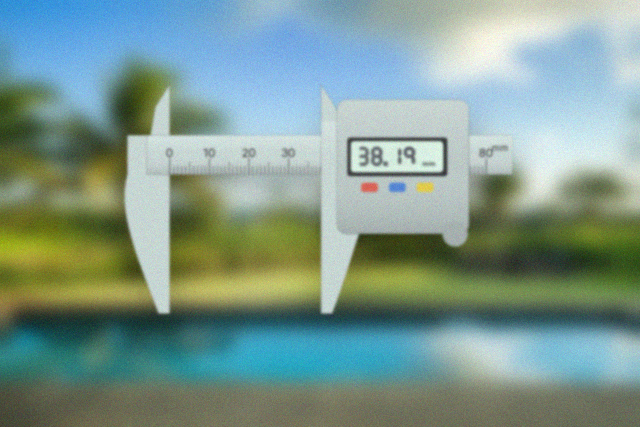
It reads 38.19 mm
